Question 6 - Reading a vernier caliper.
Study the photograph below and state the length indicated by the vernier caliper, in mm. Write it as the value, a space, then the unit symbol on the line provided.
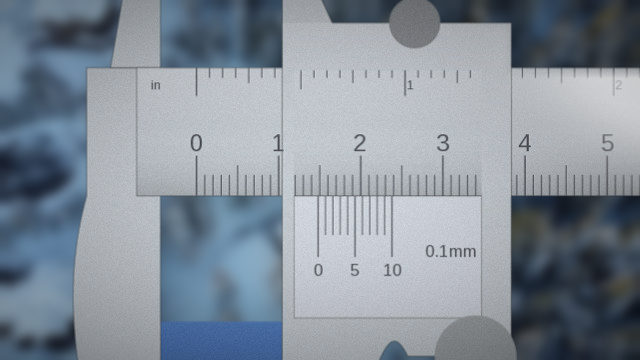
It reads 14.8 mm
